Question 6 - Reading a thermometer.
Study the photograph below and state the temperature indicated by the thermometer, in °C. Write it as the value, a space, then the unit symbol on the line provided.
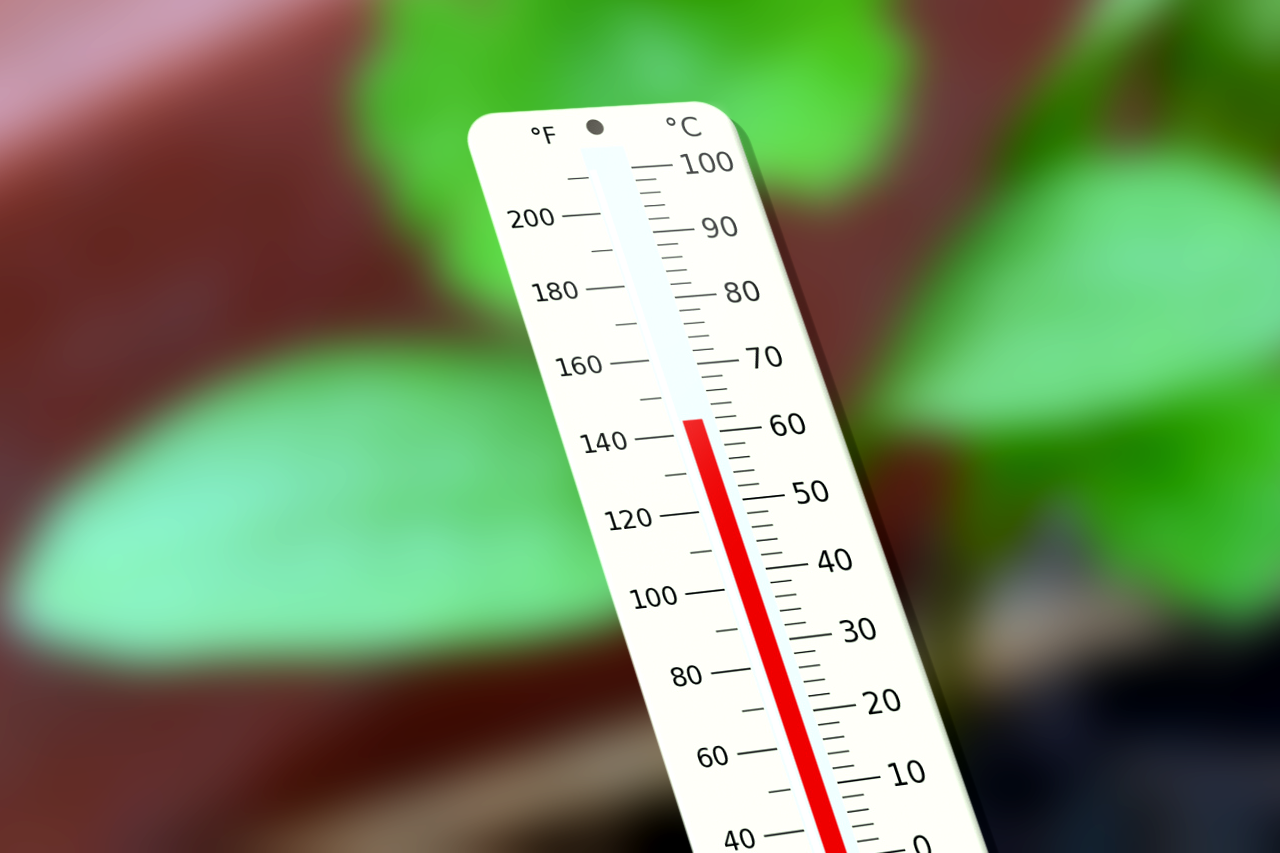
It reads 62 °C
